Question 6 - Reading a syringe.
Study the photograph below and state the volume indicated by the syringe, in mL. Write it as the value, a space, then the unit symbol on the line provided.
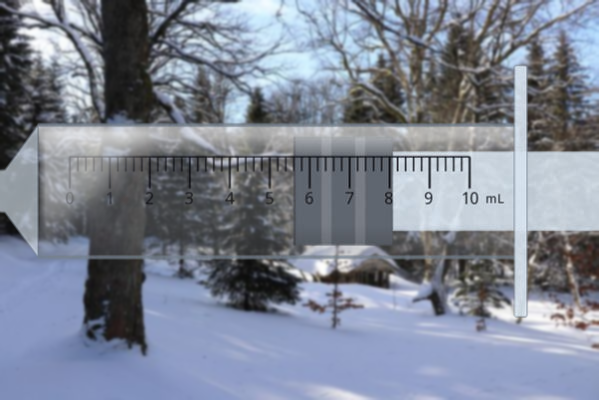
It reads 5.6 mL
